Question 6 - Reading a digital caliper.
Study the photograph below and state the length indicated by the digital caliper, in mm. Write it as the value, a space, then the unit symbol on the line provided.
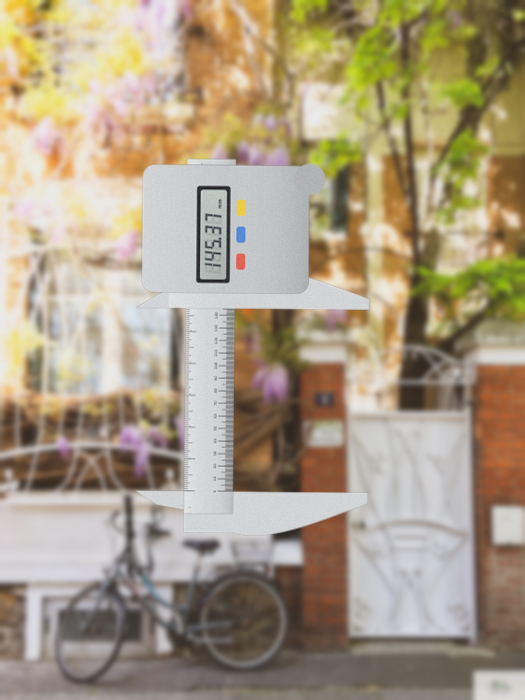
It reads 145.37 mm
